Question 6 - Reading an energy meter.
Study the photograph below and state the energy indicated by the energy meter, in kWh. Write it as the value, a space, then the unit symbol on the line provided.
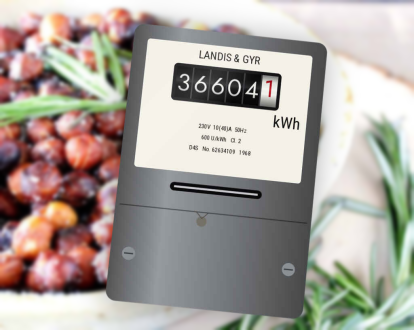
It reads 36604.1 kWh
